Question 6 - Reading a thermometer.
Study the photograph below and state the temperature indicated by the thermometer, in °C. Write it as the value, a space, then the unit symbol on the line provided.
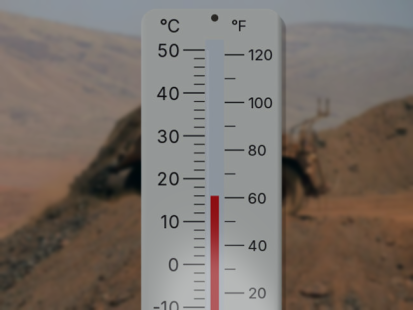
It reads 16 °C
